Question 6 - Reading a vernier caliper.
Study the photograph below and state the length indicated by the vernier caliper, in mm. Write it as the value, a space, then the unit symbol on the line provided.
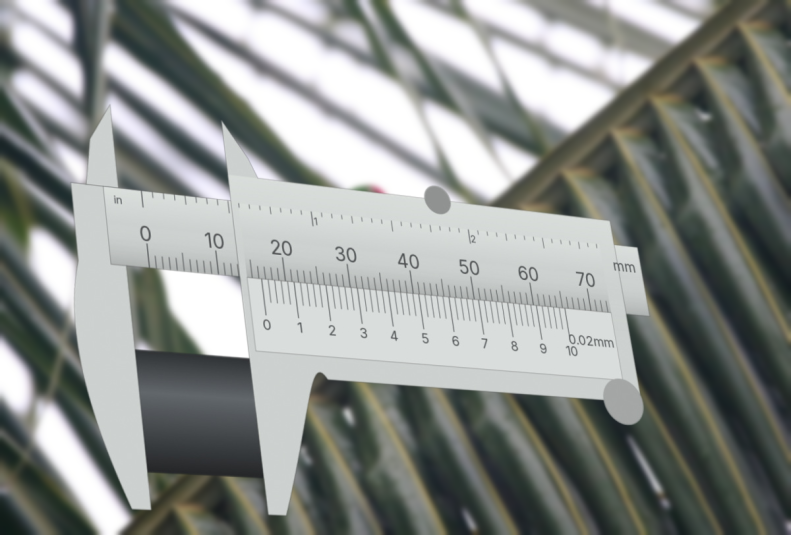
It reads 16.4 mm
